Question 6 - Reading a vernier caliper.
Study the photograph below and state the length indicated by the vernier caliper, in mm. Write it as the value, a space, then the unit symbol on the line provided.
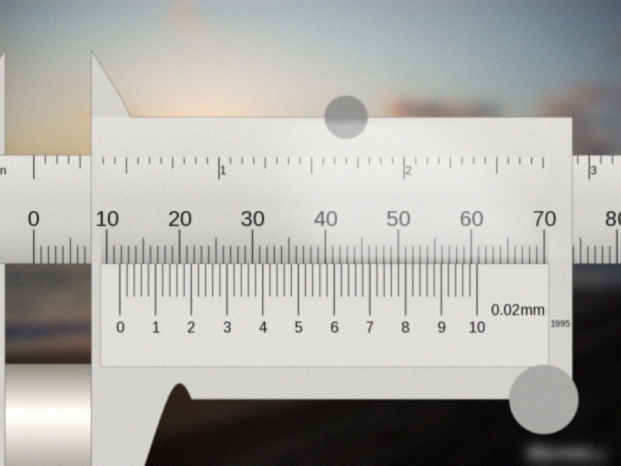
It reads 11.8 mm
